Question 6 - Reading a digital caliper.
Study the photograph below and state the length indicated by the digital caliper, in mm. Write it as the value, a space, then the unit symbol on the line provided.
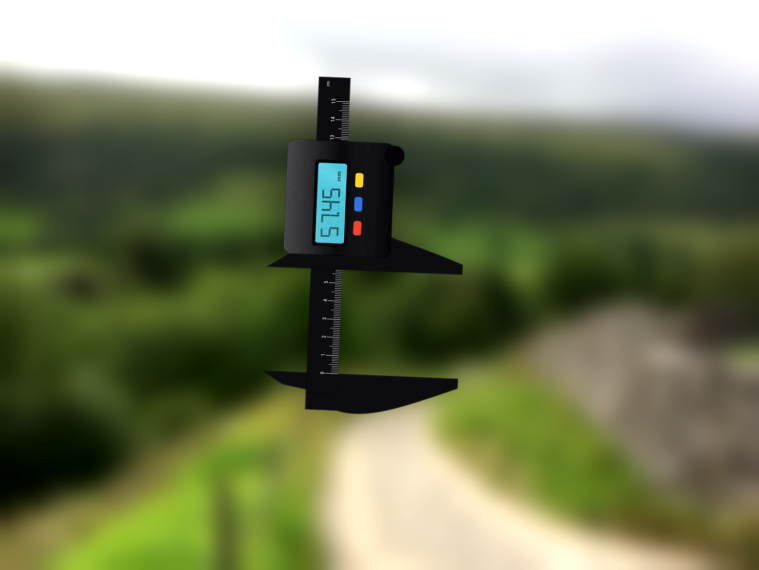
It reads 57.45 mm
